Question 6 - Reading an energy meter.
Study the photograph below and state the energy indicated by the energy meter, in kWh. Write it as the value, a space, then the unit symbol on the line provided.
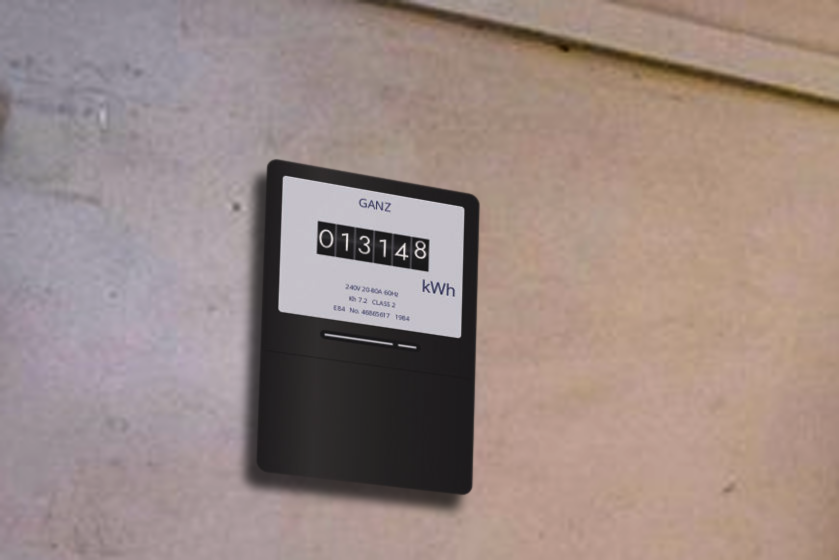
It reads 13148 kWh
